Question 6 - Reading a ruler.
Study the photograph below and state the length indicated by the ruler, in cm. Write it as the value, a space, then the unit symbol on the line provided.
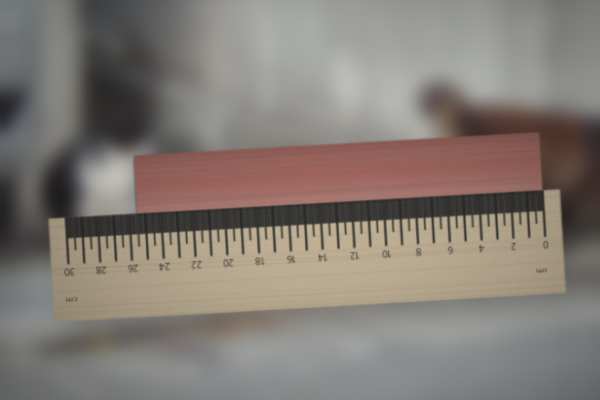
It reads 25.5 cm
